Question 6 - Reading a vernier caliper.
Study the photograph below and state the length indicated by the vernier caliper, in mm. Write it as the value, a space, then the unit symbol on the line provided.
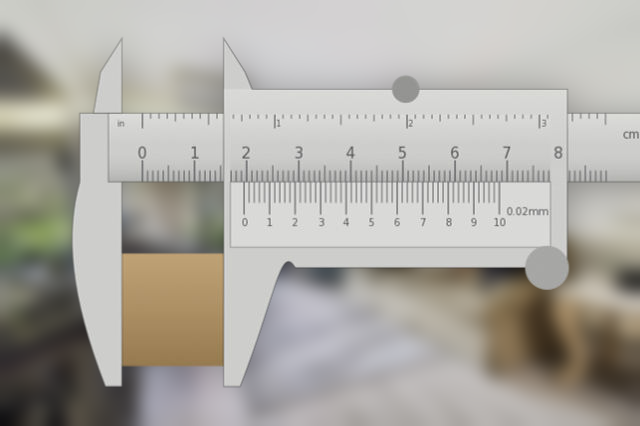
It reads 19.5 mm
